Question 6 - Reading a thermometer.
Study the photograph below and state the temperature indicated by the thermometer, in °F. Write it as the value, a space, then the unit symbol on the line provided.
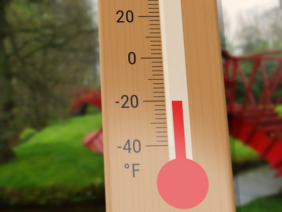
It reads -20 °F
